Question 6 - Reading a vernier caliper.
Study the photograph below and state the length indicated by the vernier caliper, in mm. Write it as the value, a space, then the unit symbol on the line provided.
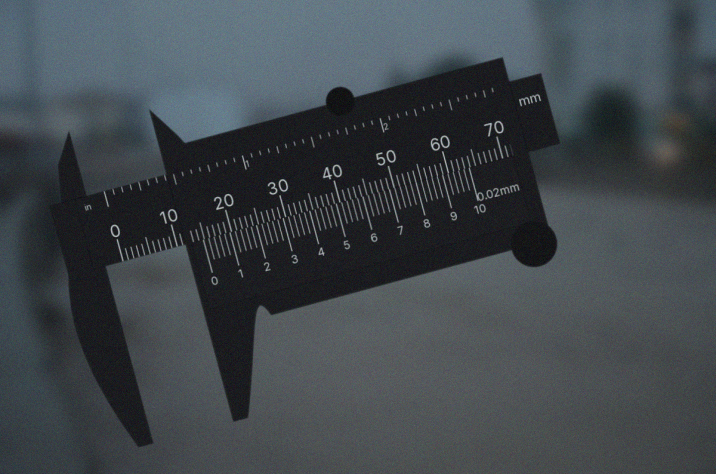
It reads 14.8 mm
